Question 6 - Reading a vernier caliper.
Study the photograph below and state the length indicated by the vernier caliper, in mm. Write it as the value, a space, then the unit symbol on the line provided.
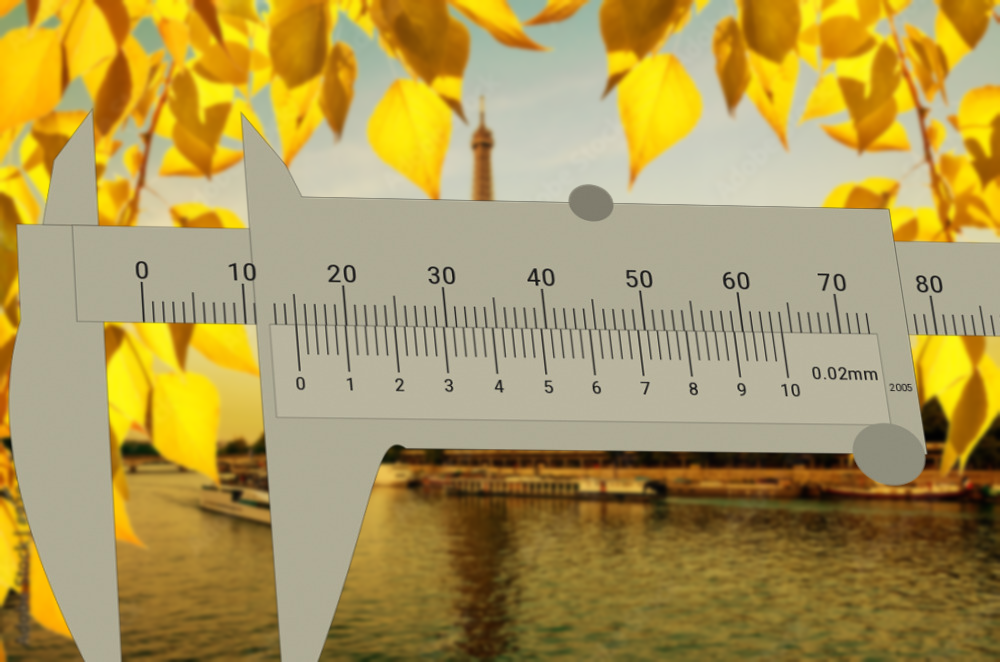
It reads 15.0 mm
